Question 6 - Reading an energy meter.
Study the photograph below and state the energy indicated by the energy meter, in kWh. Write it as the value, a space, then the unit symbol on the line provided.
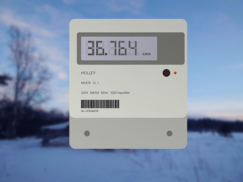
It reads 36.764 kWh
